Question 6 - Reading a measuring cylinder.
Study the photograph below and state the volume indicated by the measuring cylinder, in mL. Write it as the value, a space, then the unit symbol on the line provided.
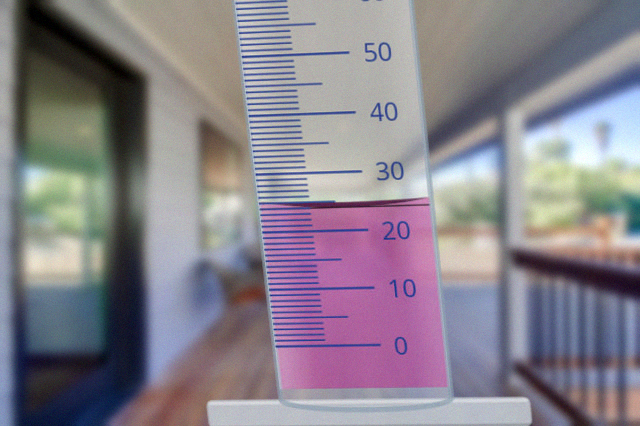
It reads 24 mL
